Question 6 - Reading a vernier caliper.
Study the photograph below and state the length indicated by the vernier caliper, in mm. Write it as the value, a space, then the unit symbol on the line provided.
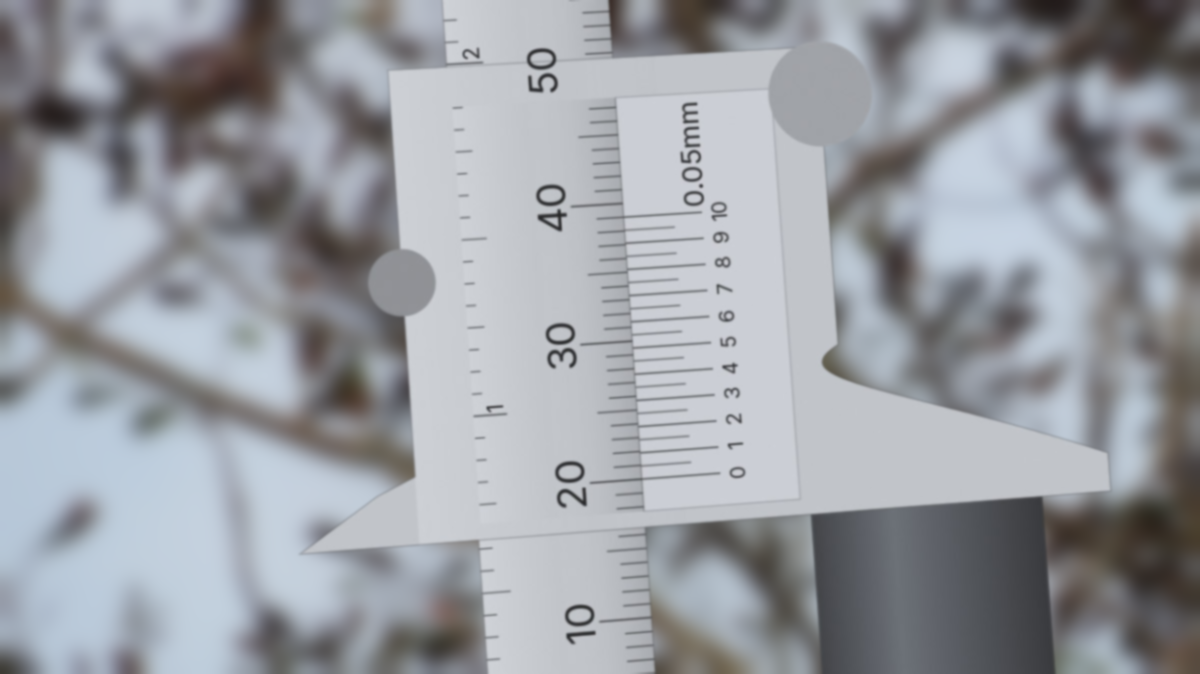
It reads 20.0 mm
